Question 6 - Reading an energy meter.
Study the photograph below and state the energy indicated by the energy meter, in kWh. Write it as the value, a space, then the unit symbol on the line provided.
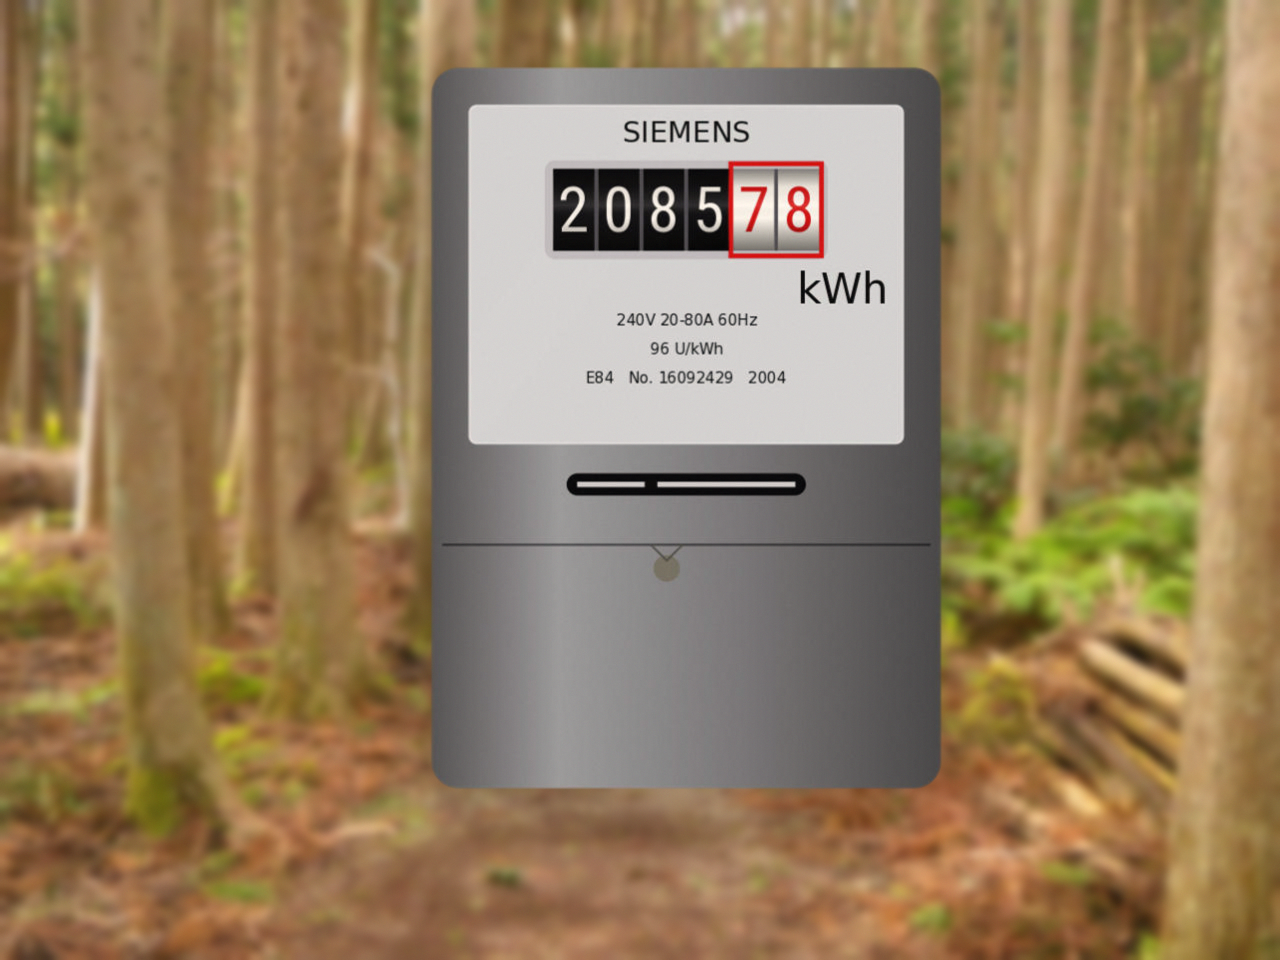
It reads 2085.78 kWh
